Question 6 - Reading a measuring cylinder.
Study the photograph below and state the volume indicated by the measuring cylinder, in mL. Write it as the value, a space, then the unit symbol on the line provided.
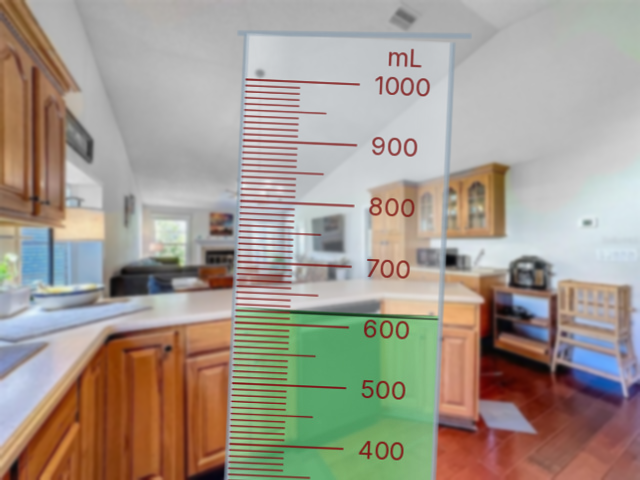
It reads 620 mL
